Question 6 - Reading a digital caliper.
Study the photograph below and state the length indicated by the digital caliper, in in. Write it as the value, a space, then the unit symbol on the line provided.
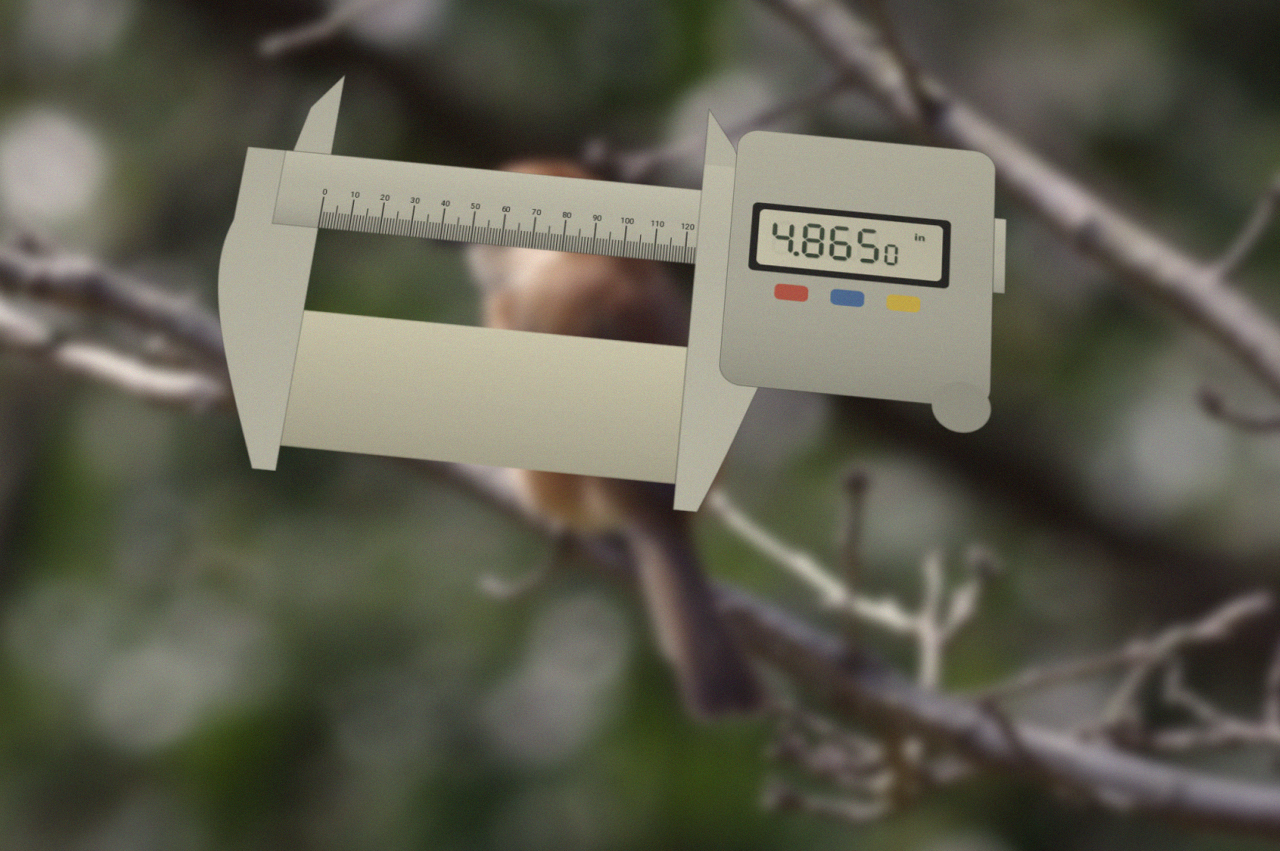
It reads 4.8650 in
